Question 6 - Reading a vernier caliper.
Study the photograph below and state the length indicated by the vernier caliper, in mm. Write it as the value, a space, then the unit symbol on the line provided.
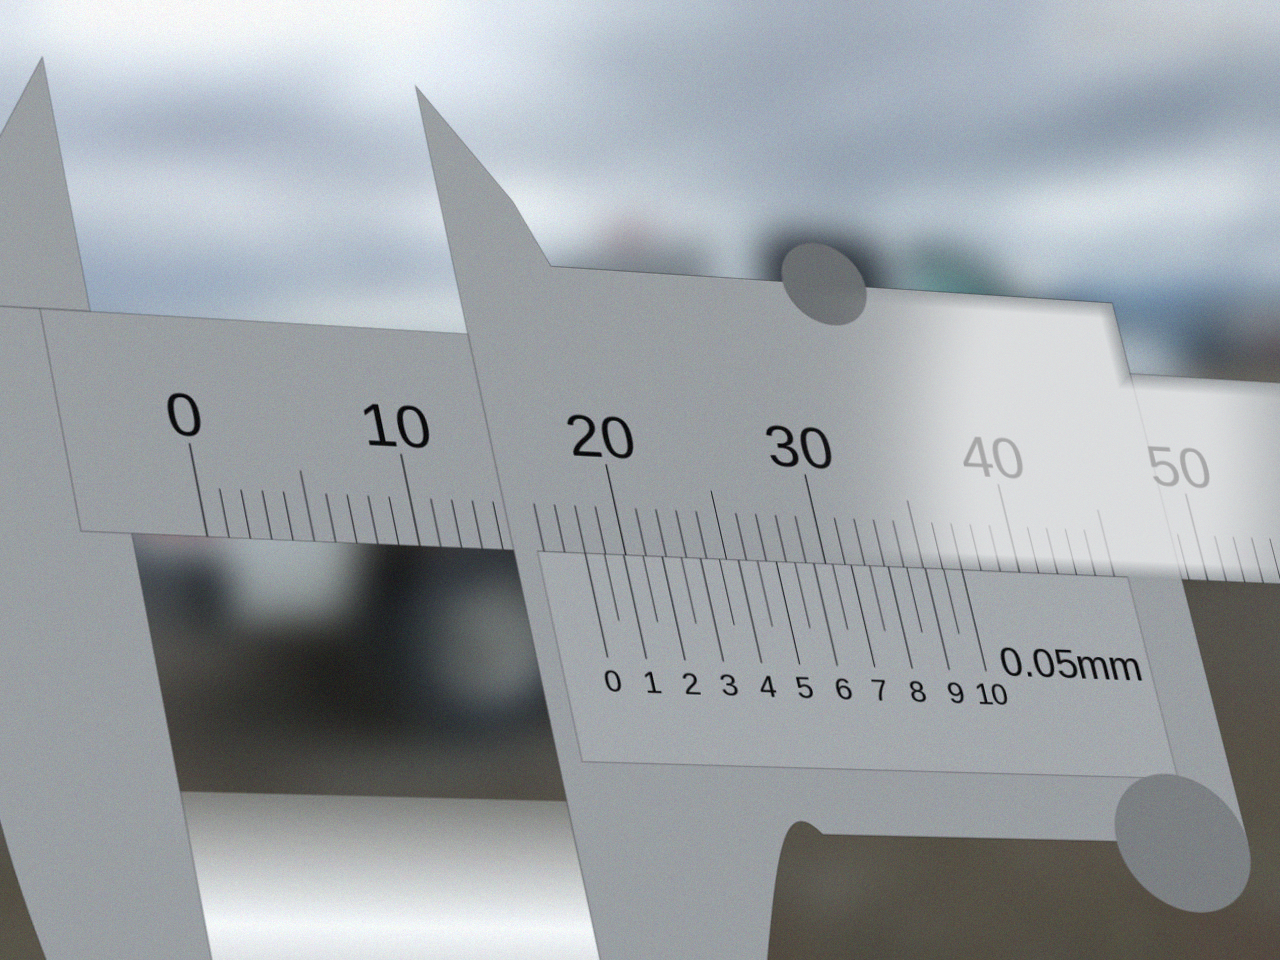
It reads 18.0 mm
